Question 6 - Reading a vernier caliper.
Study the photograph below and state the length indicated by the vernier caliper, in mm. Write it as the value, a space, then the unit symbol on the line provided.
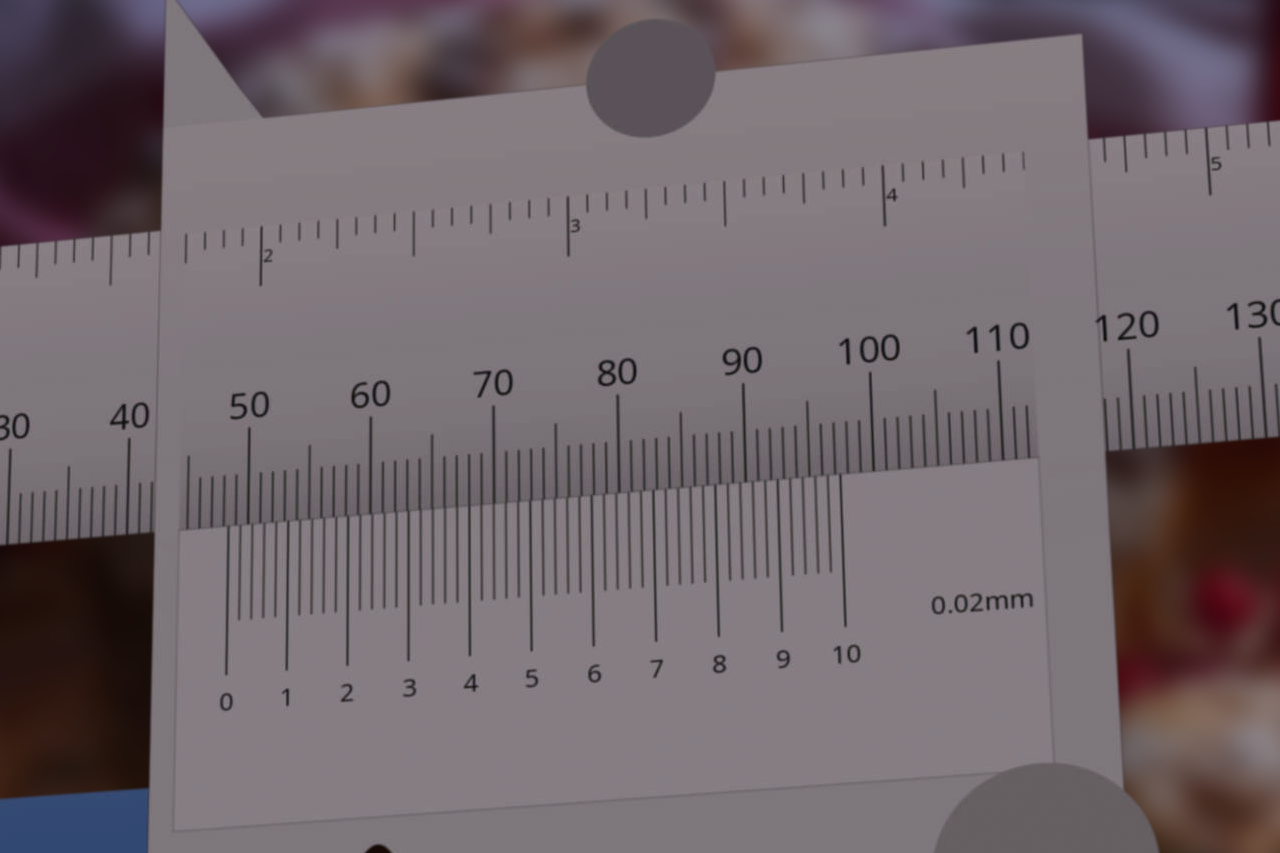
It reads 48.4 mm
